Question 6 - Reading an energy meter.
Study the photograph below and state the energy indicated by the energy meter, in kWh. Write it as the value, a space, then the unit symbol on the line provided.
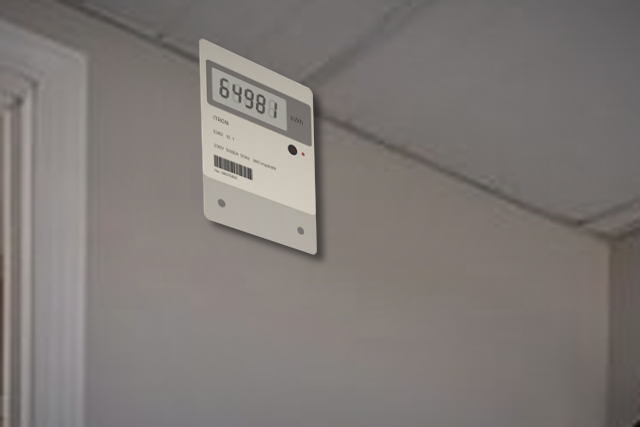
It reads 64981 kWh
